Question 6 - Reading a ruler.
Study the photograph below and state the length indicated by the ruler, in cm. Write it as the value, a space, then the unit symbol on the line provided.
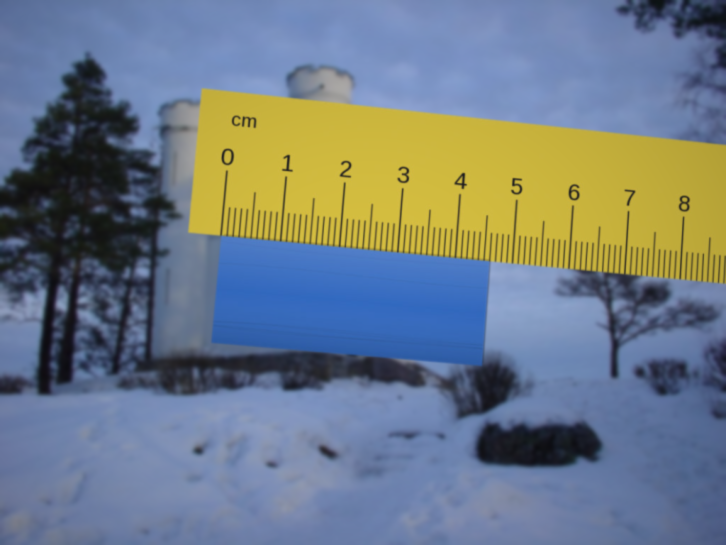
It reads 4.6 cm
